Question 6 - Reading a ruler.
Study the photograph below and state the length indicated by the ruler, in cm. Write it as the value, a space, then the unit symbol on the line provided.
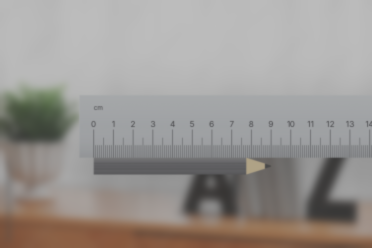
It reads 9 cm
